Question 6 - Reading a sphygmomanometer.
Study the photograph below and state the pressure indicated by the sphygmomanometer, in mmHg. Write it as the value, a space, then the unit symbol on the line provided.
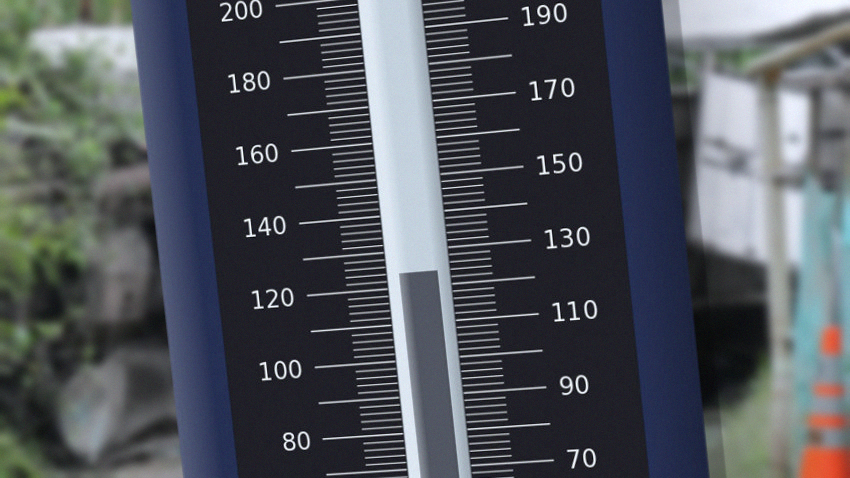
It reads 124 mmHg
